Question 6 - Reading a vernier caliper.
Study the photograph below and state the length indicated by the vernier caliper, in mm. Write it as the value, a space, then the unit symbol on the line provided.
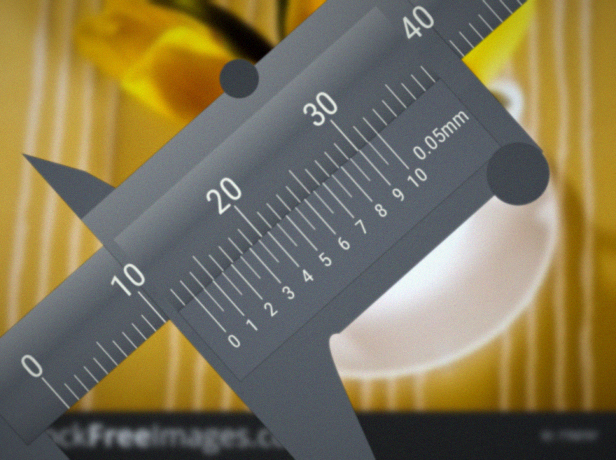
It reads 13.0 mm
